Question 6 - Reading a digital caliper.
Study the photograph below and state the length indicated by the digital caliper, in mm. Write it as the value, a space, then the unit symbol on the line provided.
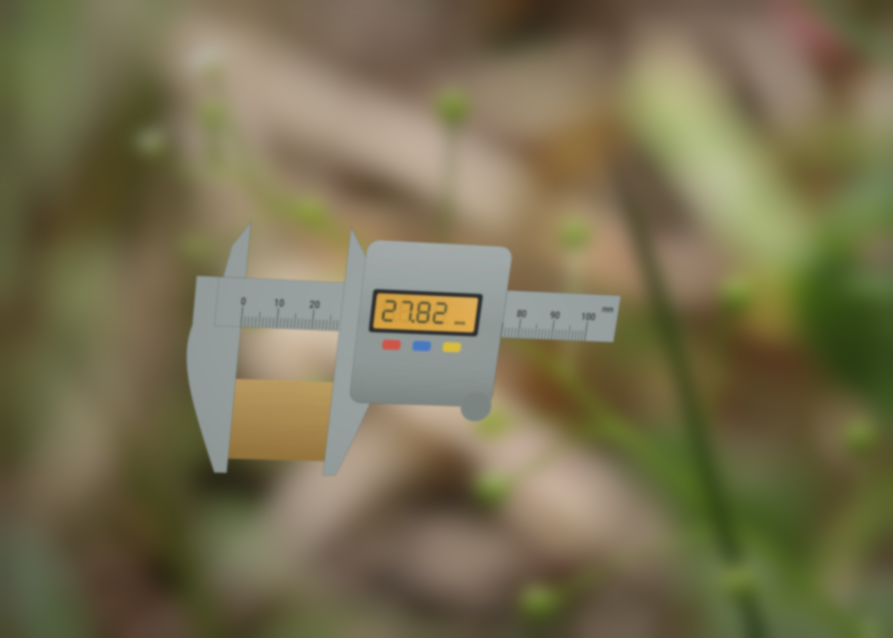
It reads 27.82 mm
